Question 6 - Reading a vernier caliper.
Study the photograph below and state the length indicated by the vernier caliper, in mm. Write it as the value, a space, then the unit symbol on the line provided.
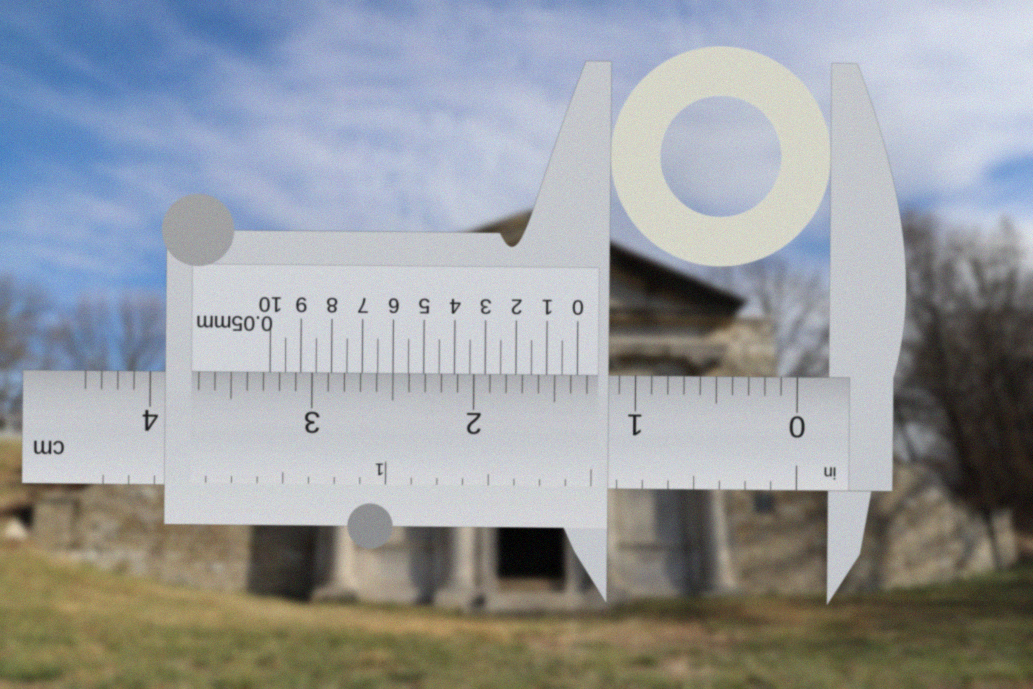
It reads 13.6 mm
